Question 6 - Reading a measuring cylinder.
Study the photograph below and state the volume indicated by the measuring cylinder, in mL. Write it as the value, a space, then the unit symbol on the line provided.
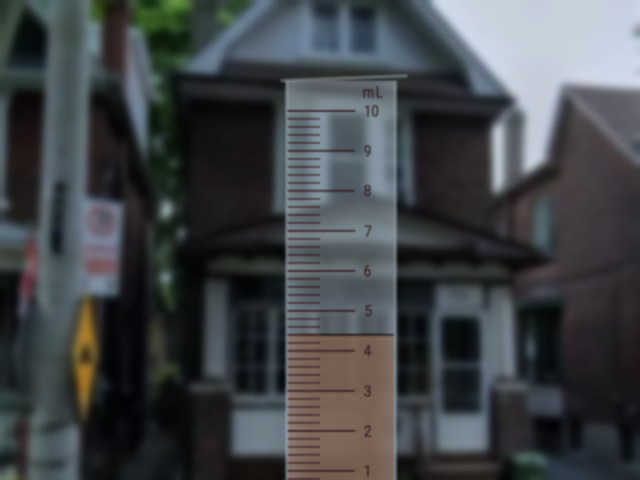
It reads 4.4 mL
